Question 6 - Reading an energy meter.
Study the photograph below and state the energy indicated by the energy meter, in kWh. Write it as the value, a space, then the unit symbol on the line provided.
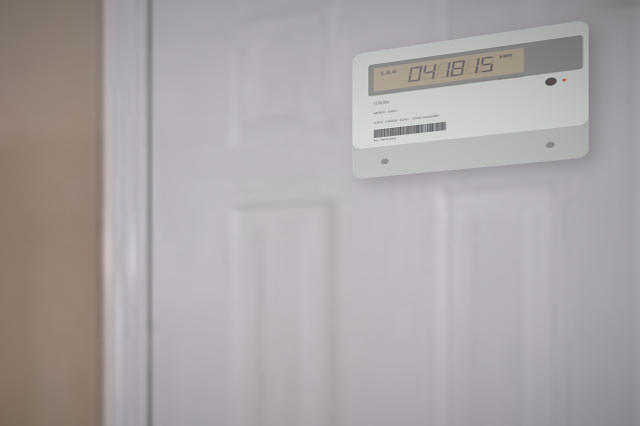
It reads 41815 kWh
